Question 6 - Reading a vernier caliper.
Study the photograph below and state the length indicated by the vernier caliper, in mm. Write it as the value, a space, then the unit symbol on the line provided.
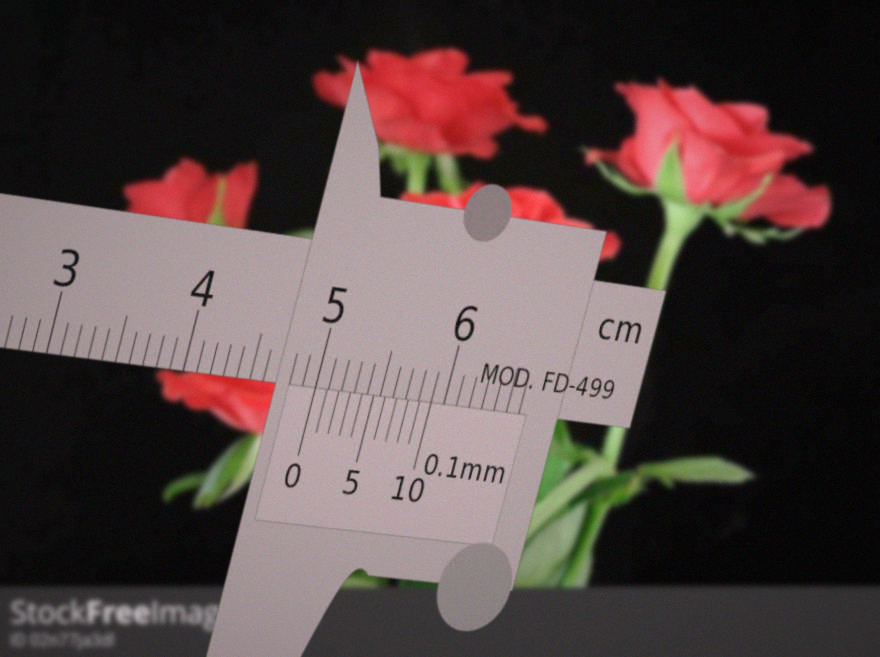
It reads 50.0 mm
